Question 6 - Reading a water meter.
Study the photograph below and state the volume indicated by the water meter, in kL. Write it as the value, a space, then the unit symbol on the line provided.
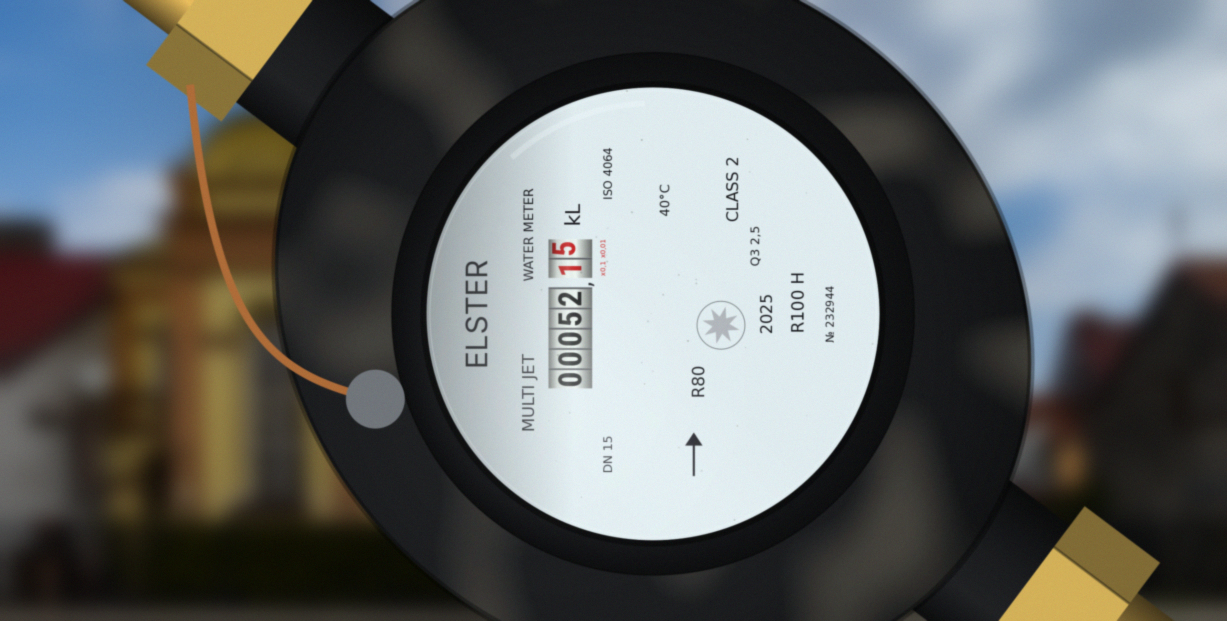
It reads 52.15 kL
